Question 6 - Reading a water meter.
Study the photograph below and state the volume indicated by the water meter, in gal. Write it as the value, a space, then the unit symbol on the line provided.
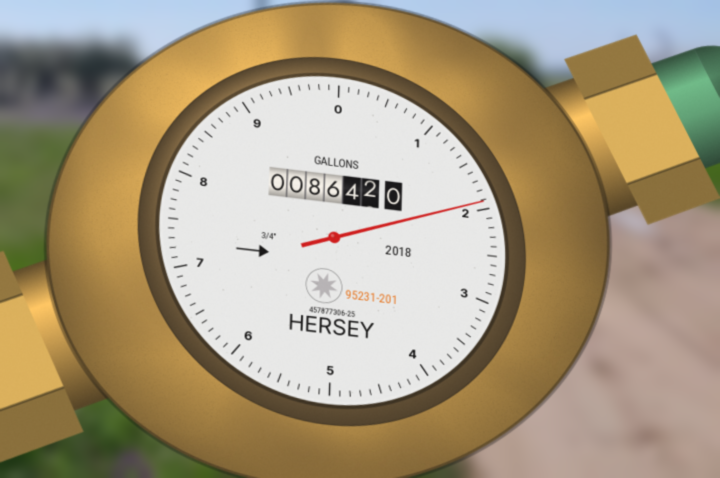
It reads 86421.9 gal
